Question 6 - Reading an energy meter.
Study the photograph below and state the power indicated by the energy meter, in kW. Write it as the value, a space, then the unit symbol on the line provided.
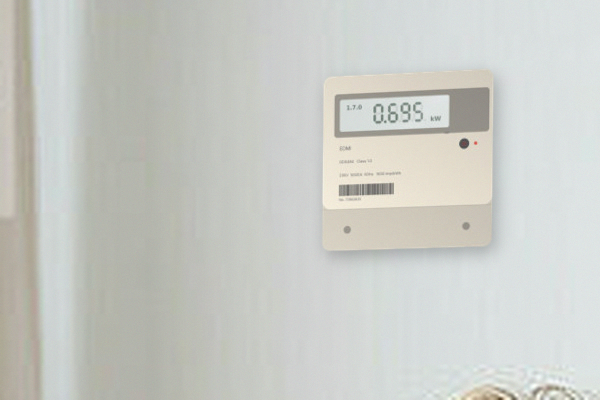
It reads 0.695 kW
